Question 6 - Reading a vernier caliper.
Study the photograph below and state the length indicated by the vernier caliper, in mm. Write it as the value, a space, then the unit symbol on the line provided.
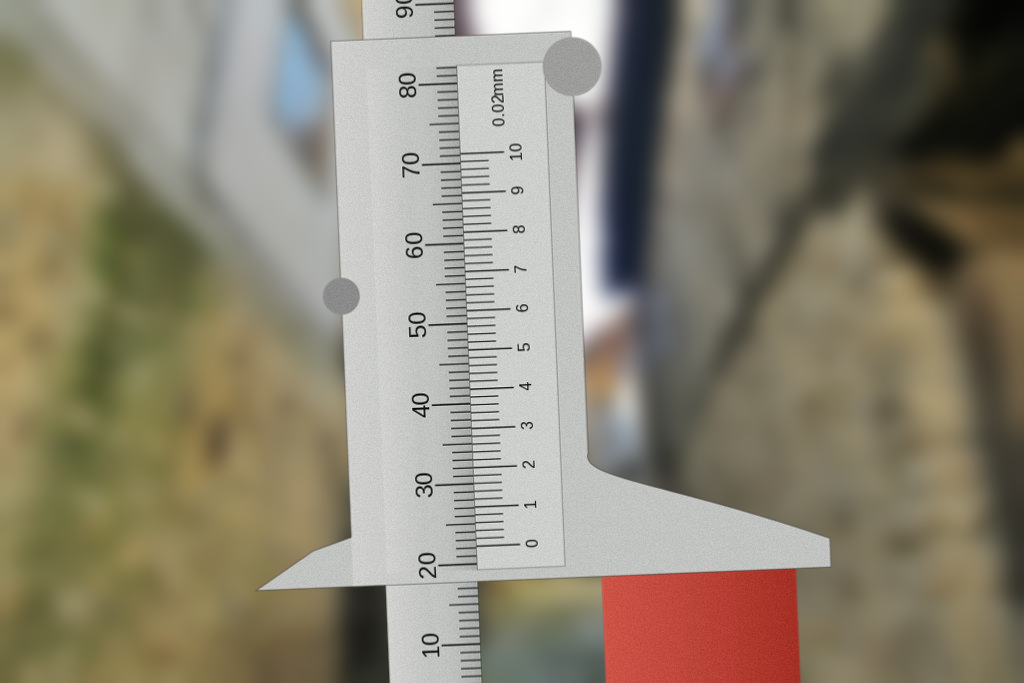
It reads 22.2 mm
